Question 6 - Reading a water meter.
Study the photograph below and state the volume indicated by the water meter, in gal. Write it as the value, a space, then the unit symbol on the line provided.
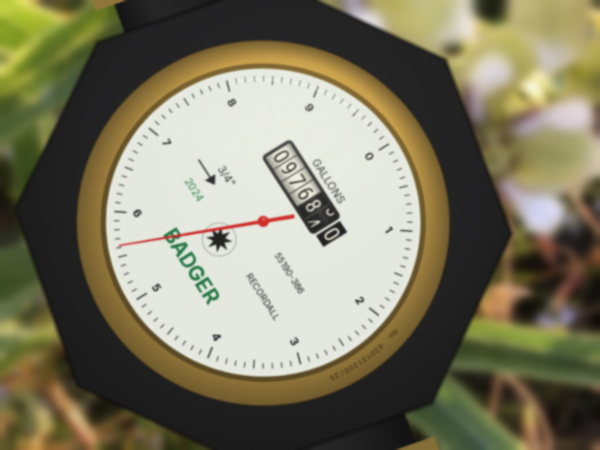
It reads 976835.6 gal
